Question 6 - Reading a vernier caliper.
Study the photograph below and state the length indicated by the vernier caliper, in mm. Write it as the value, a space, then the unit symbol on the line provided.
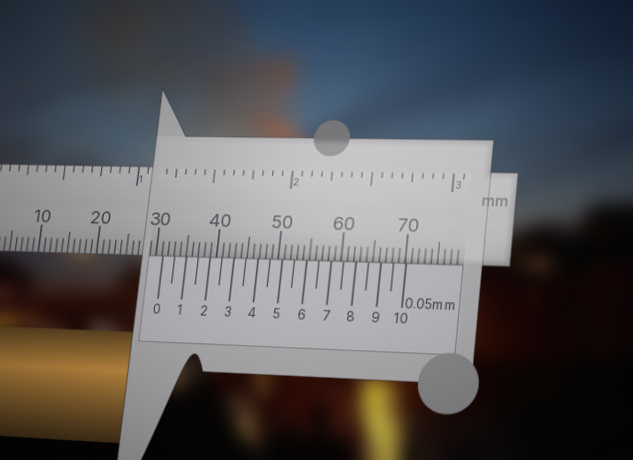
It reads 31.2 mm
